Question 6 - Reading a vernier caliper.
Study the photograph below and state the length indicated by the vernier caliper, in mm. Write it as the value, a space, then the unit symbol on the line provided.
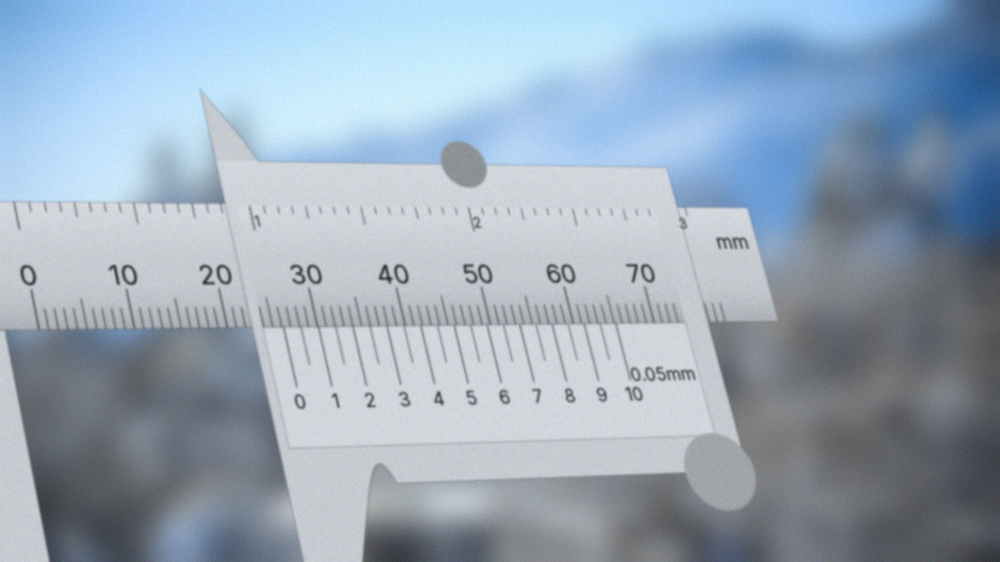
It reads 26.2 mm
